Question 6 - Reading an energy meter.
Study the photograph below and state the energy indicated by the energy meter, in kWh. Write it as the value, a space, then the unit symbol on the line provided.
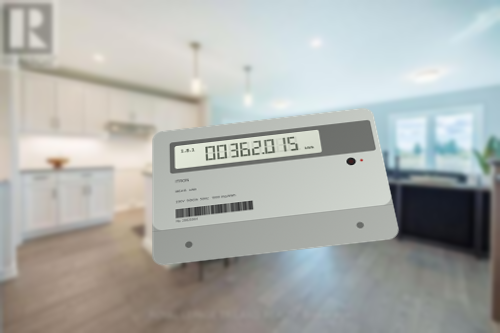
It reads 362.015 kWh
